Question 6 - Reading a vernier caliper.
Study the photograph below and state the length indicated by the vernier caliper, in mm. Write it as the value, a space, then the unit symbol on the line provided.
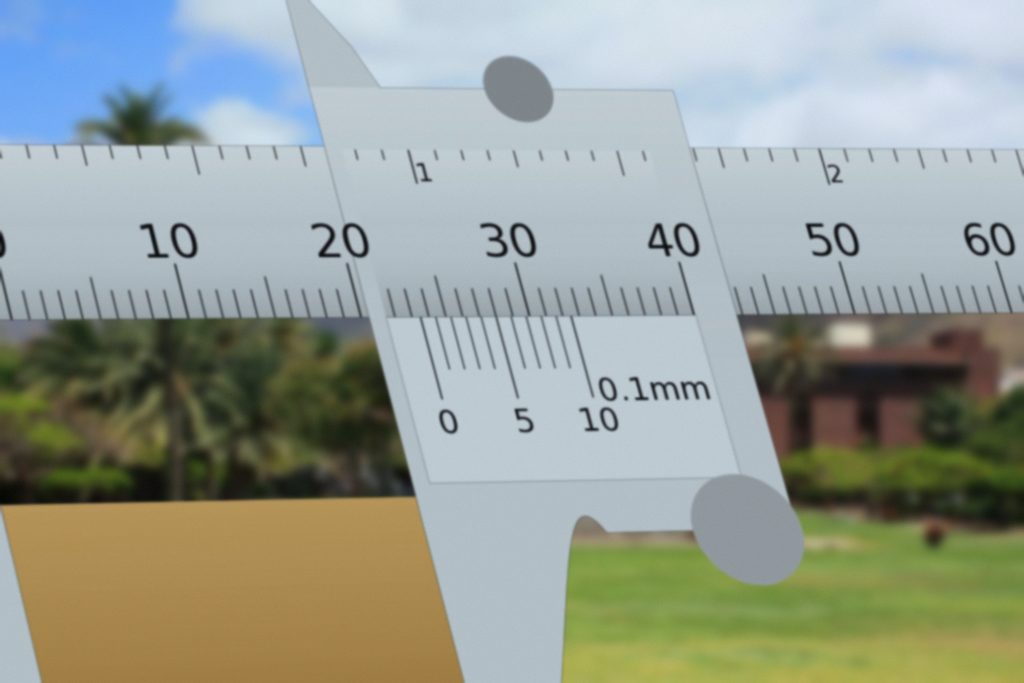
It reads 23.5 mm
